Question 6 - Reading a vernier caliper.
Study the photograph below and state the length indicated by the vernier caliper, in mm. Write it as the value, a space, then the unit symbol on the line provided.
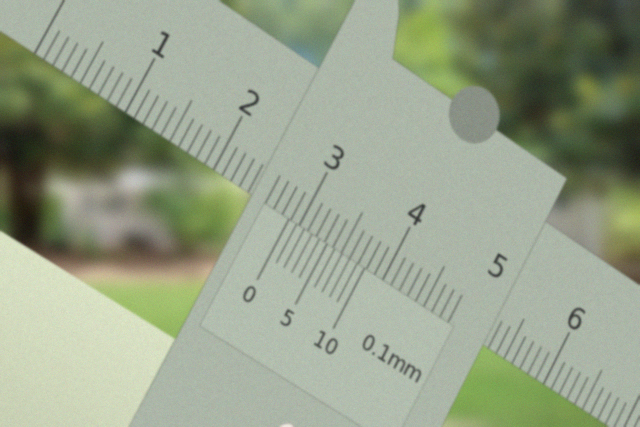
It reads 28.8 mm
